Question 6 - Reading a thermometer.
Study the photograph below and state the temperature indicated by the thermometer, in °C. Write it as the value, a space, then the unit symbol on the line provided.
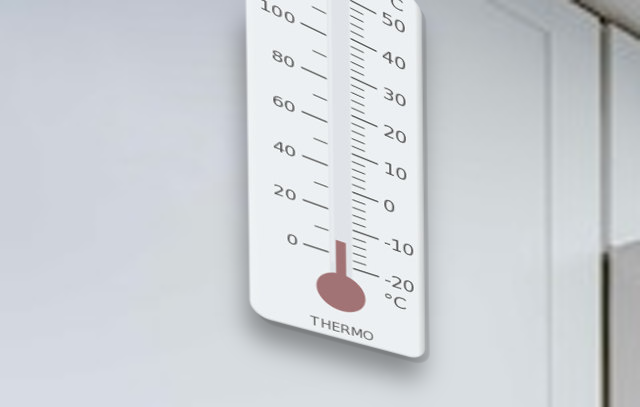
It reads -14 °C
